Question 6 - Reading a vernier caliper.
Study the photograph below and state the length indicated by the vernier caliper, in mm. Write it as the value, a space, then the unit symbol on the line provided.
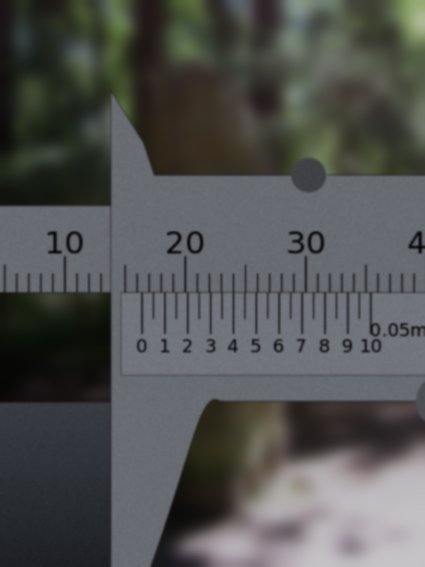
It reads 16.4 mm
